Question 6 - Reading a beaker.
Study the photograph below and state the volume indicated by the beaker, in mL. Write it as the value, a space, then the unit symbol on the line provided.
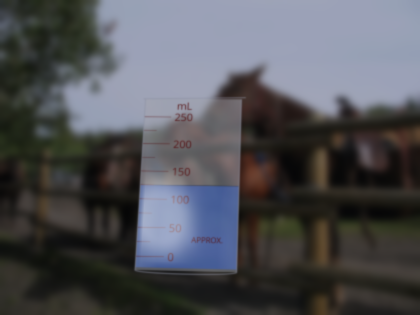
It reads 125 mL
